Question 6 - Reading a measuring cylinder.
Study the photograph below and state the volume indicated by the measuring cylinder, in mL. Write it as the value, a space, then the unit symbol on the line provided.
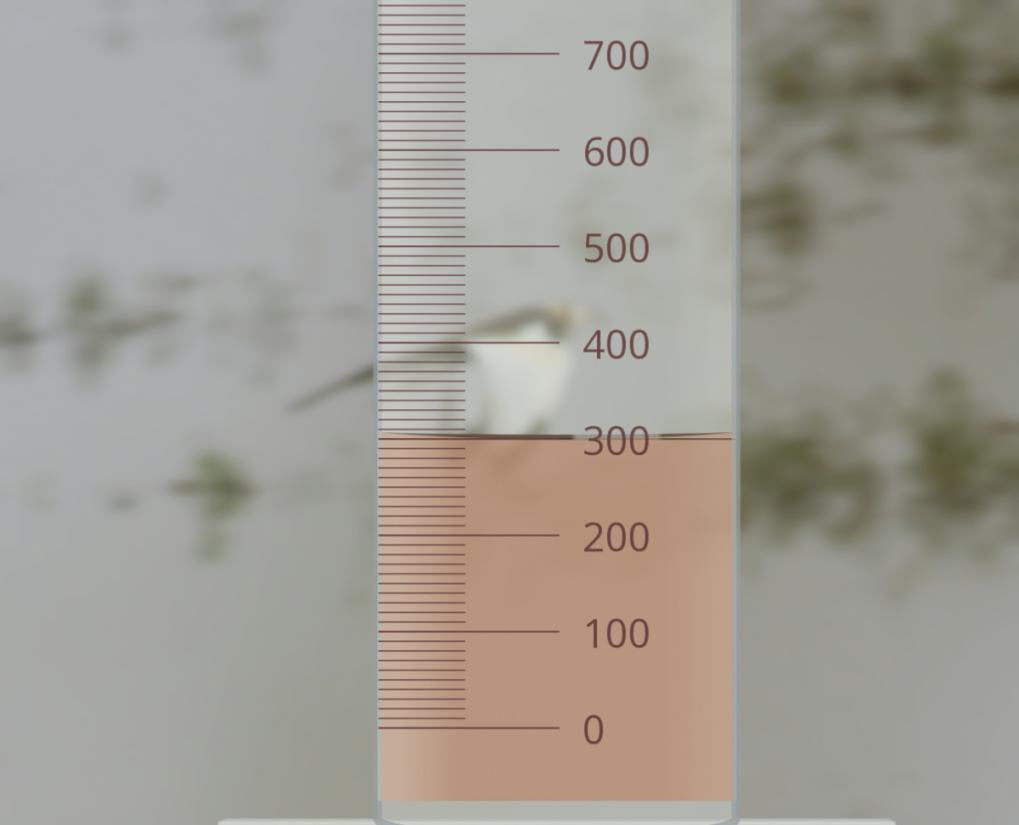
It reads 300 mL
